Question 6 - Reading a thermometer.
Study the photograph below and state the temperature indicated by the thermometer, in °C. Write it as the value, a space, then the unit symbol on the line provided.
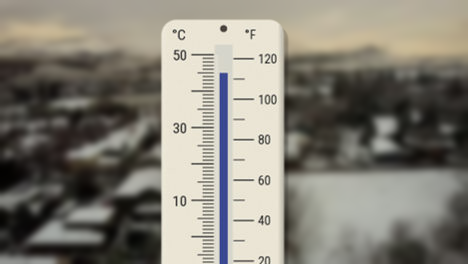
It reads 45 °C
